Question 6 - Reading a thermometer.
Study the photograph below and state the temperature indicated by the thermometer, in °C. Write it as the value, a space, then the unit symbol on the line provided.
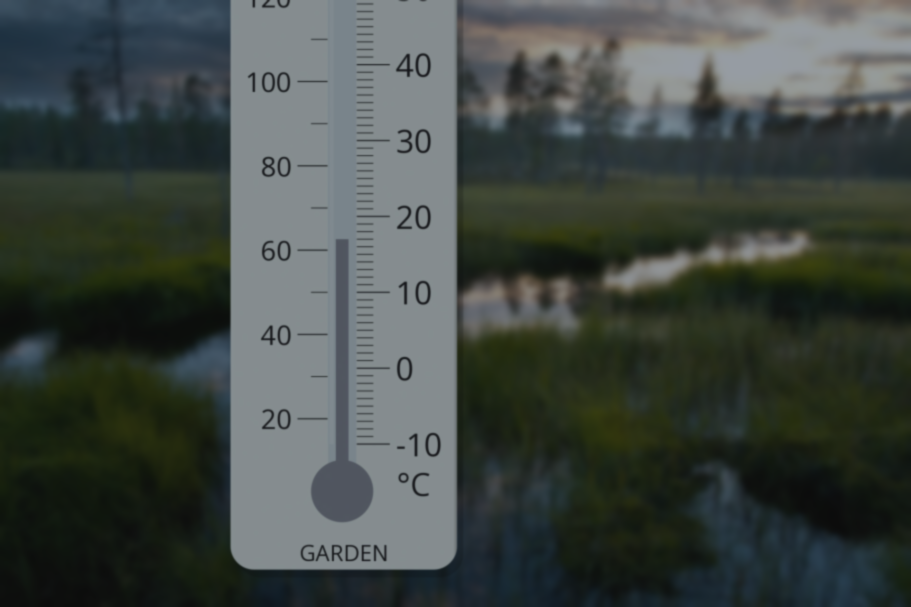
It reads 17 °C
